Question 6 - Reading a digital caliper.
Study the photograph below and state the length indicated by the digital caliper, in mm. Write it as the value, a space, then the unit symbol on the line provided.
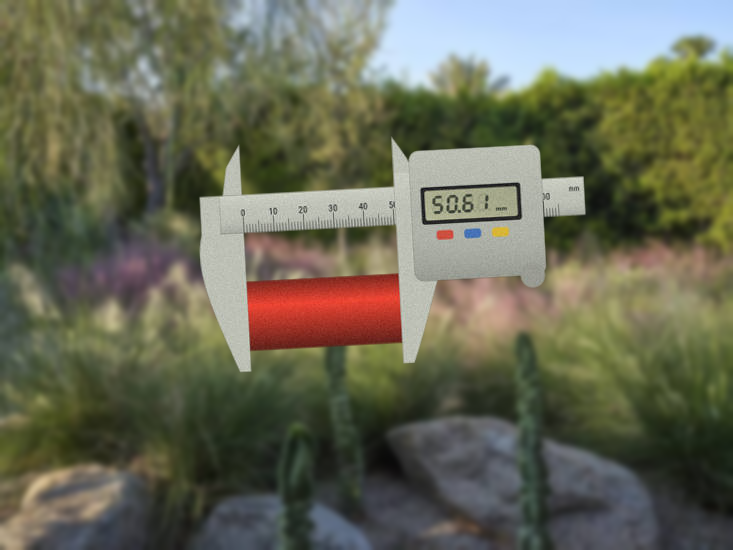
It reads 50.61 mm
